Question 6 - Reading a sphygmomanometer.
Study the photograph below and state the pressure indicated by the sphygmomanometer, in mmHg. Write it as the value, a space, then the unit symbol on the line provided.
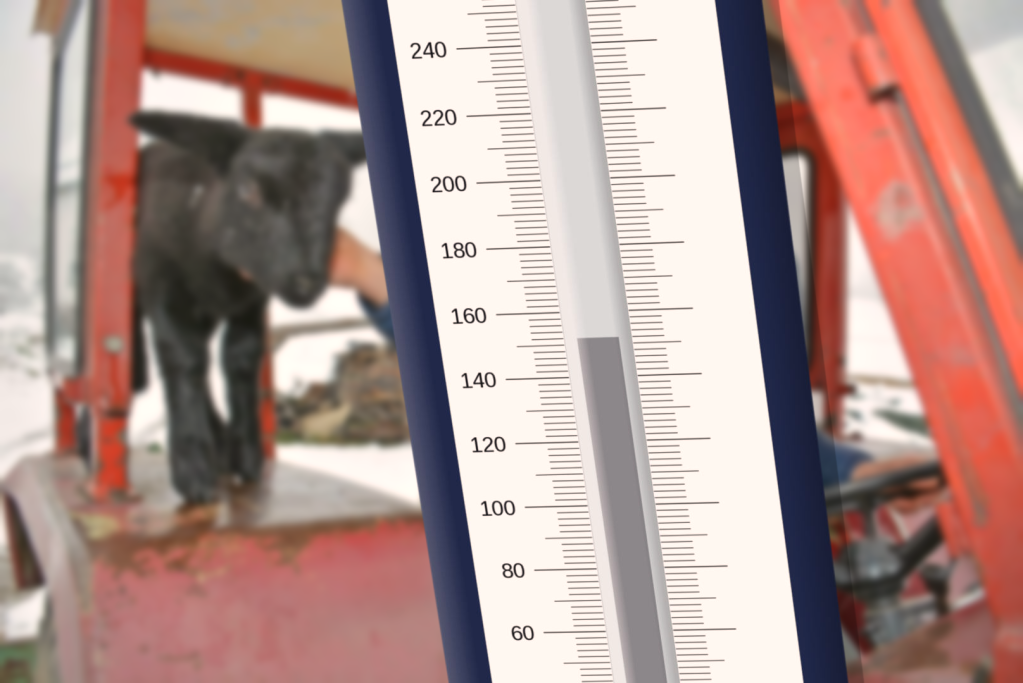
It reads 152 mmHg
